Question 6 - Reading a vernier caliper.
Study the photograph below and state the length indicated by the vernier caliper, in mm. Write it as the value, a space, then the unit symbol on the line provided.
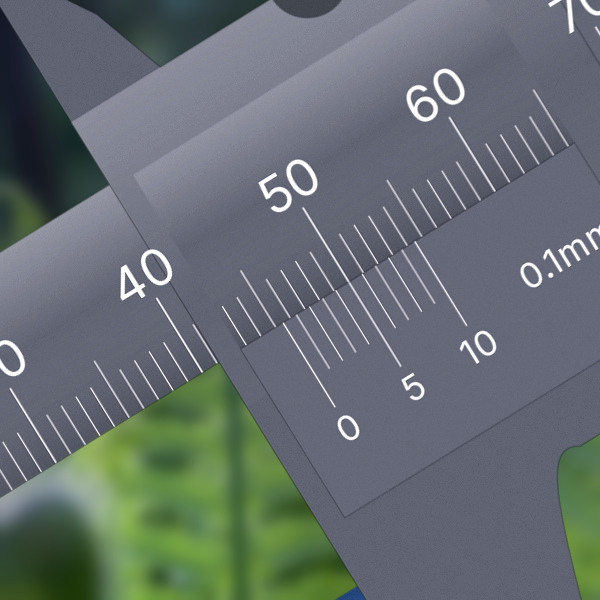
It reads 45.5 mm
